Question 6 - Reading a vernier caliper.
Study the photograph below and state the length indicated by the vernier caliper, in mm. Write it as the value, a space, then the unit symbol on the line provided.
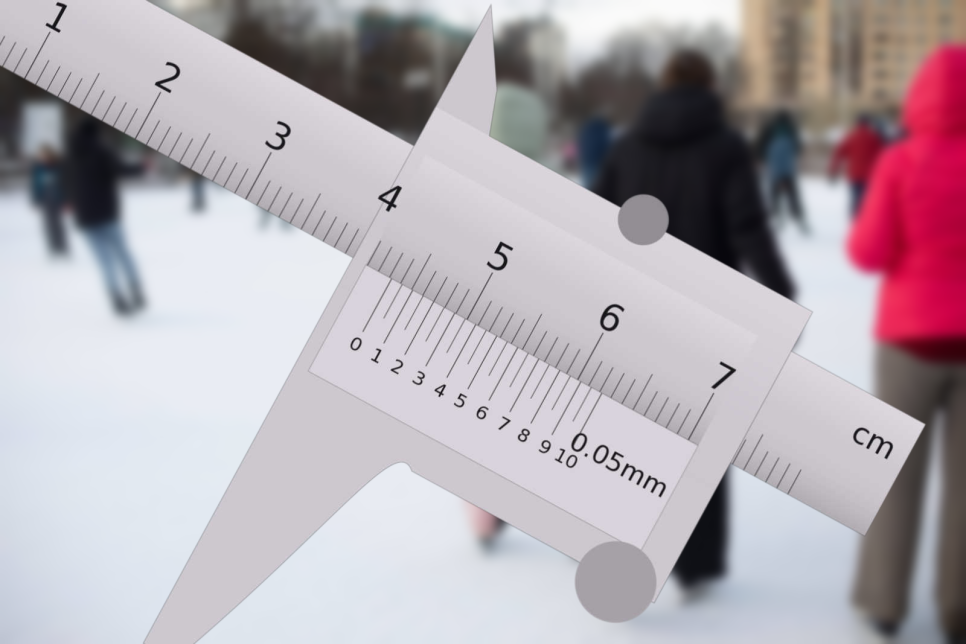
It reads 43.2 mm
